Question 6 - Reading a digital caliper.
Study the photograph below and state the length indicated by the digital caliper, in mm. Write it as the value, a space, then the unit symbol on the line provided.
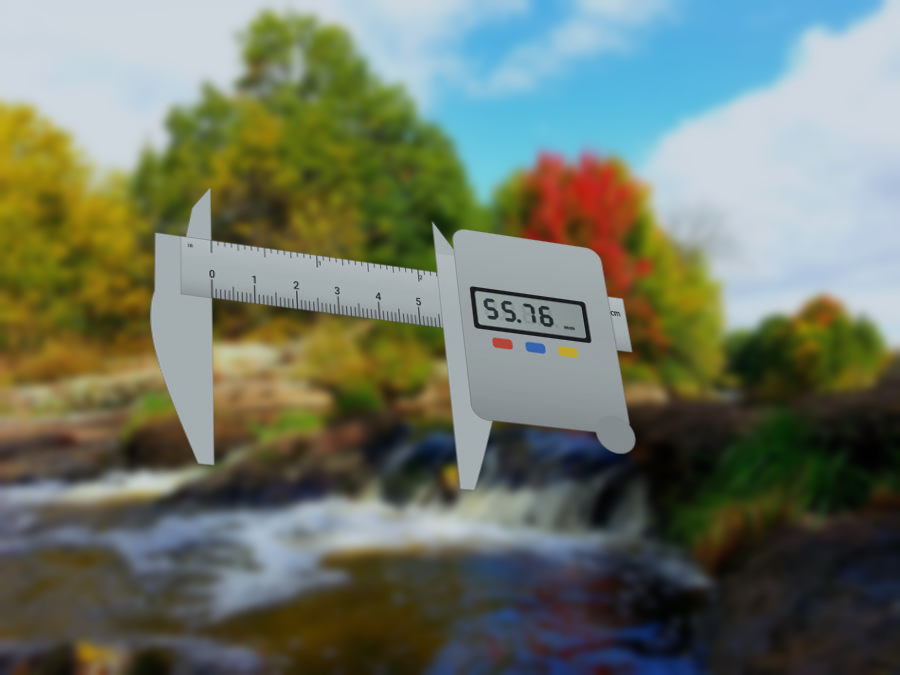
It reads 55.76 mm
